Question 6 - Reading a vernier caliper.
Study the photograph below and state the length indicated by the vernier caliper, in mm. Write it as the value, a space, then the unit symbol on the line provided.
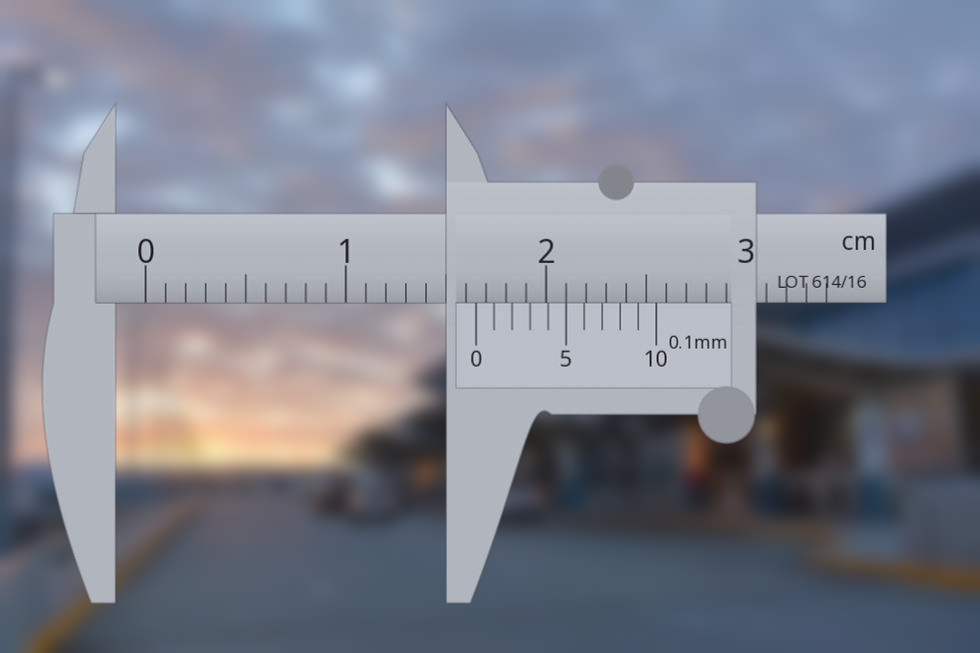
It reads 16.5 mm
